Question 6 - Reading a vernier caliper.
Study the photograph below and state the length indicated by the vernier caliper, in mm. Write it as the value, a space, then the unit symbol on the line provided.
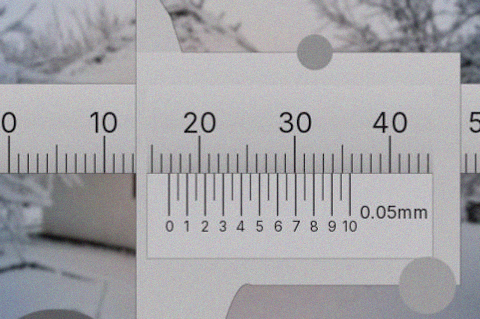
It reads 16.8 mm
